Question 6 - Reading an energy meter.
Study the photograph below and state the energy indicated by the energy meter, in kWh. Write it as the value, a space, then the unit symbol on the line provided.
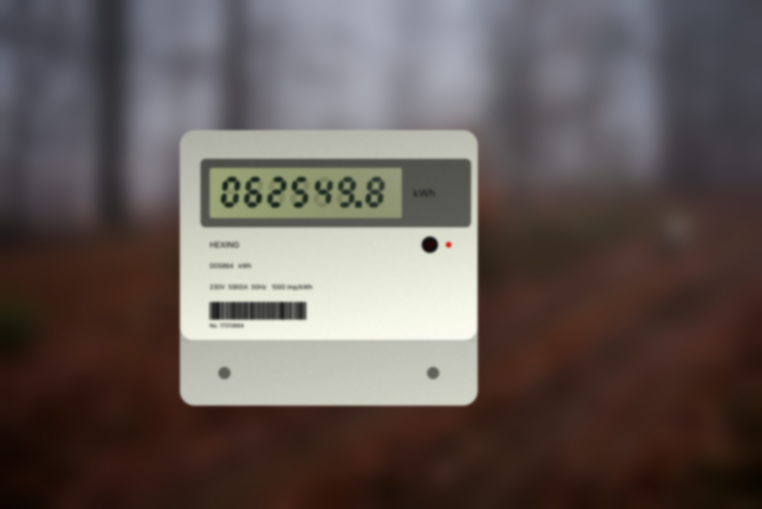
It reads 62549.8 kWh
